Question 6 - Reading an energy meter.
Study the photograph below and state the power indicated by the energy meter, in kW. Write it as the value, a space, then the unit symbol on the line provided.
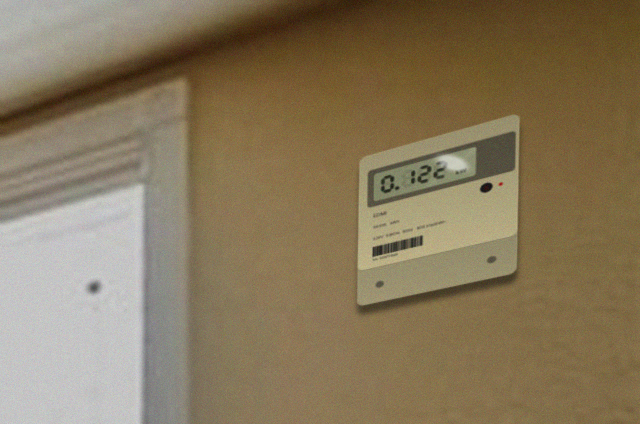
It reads 0.122 kW
